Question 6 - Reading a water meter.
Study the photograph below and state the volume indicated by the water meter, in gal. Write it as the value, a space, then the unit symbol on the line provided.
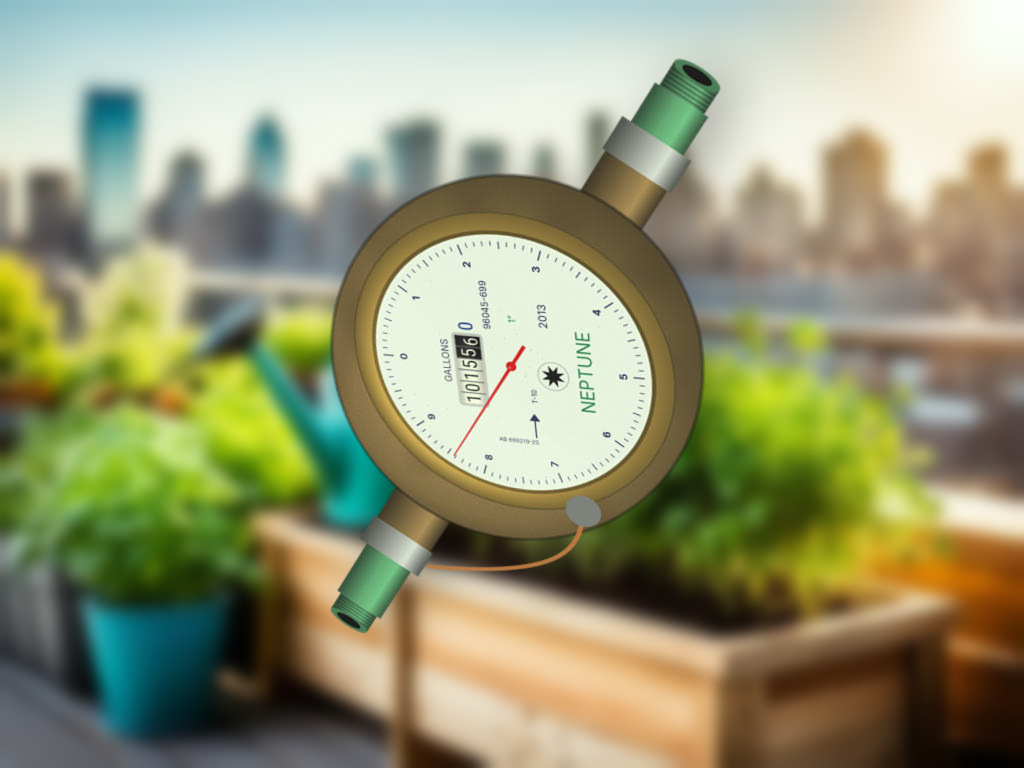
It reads 1015558.4 gal
